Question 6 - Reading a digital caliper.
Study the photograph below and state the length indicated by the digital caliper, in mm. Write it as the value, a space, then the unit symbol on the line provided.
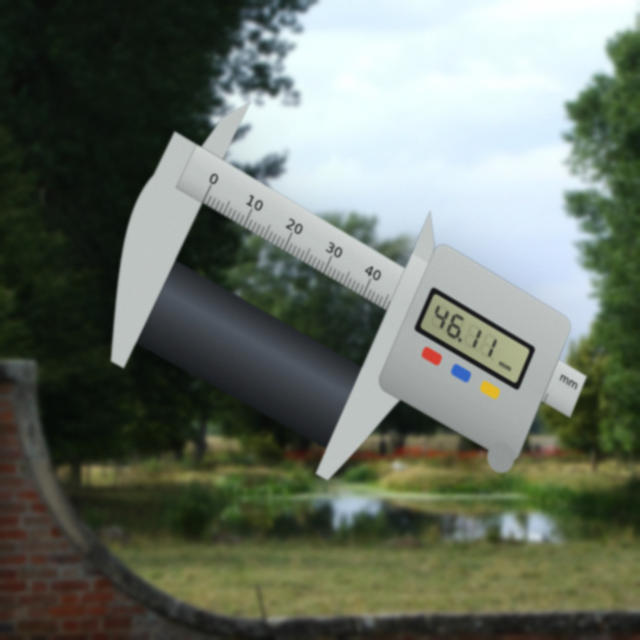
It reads 46.11 mm
